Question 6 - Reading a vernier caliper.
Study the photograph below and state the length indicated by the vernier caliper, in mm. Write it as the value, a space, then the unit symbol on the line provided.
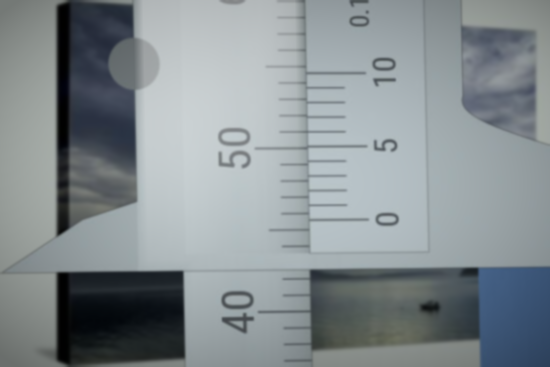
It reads 45.6 mm
